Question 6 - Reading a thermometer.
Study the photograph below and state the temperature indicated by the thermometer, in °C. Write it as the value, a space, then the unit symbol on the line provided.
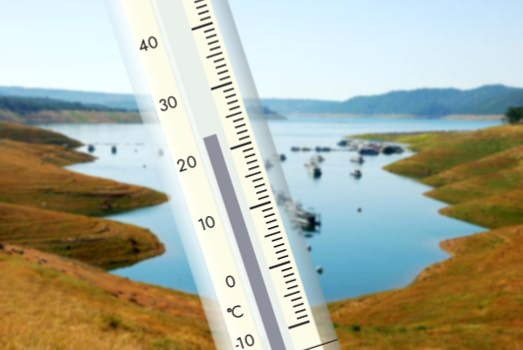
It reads 23 °C
